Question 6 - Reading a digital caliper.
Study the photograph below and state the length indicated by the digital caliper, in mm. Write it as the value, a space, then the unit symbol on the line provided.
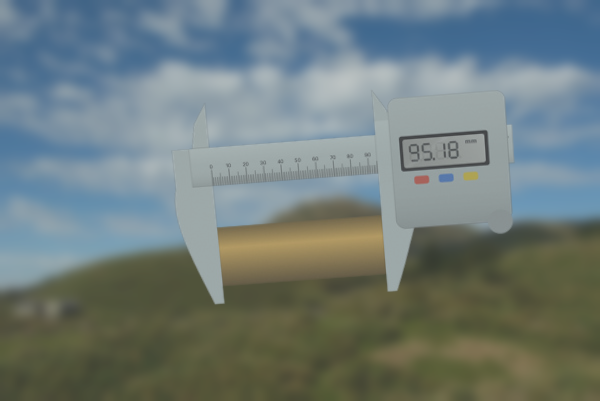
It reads 95.18 mm
